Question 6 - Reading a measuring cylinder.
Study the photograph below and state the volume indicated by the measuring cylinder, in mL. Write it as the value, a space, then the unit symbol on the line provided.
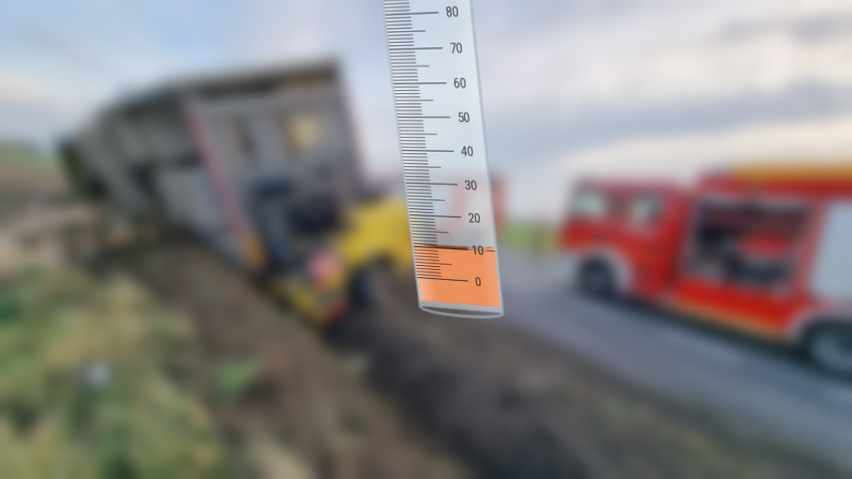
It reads 10 mL
